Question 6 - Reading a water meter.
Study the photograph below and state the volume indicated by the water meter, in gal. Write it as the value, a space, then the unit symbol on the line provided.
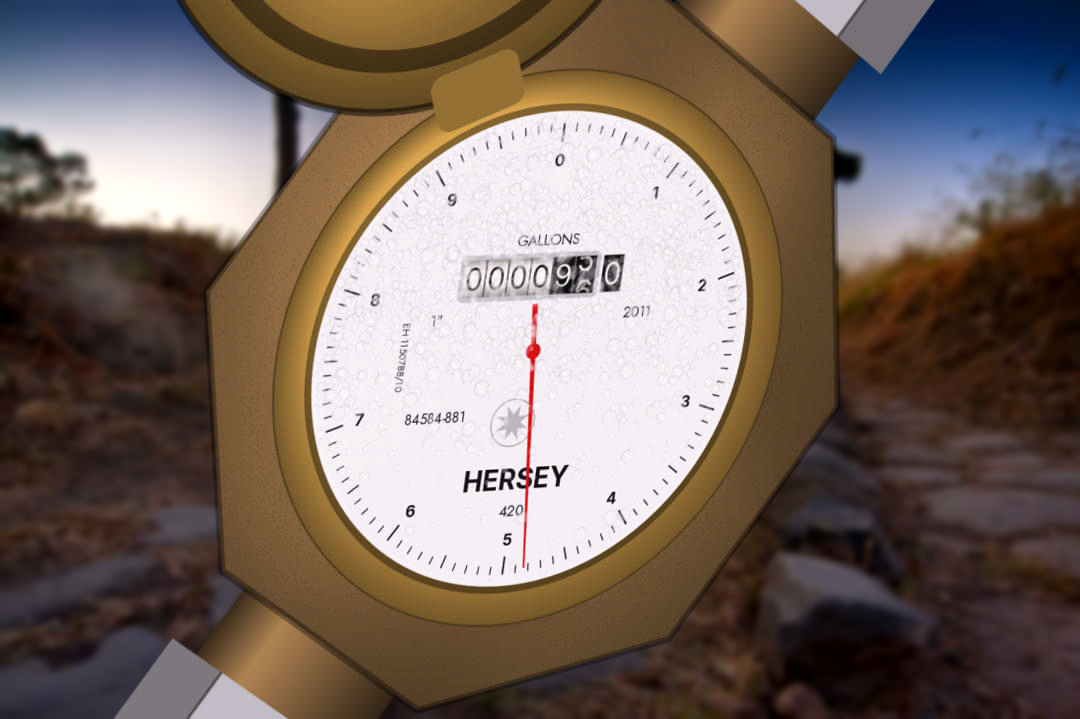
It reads 954.8 gal
